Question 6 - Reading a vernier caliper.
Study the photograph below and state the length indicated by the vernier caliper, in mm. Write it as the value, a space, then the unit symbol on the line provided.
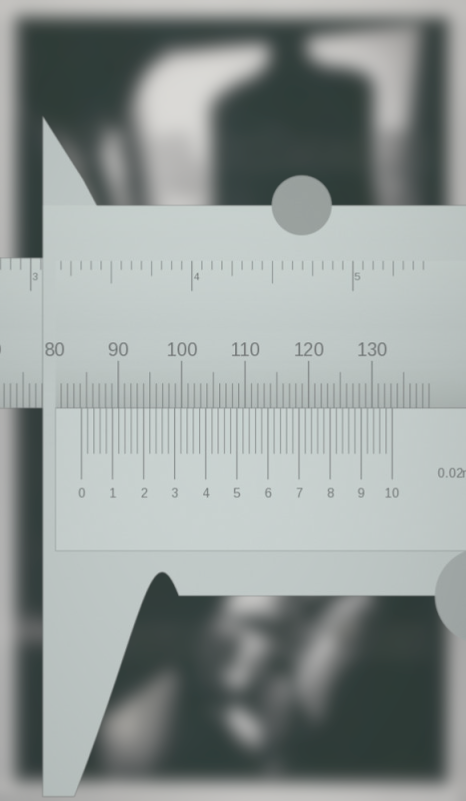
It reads 84.2 mm
